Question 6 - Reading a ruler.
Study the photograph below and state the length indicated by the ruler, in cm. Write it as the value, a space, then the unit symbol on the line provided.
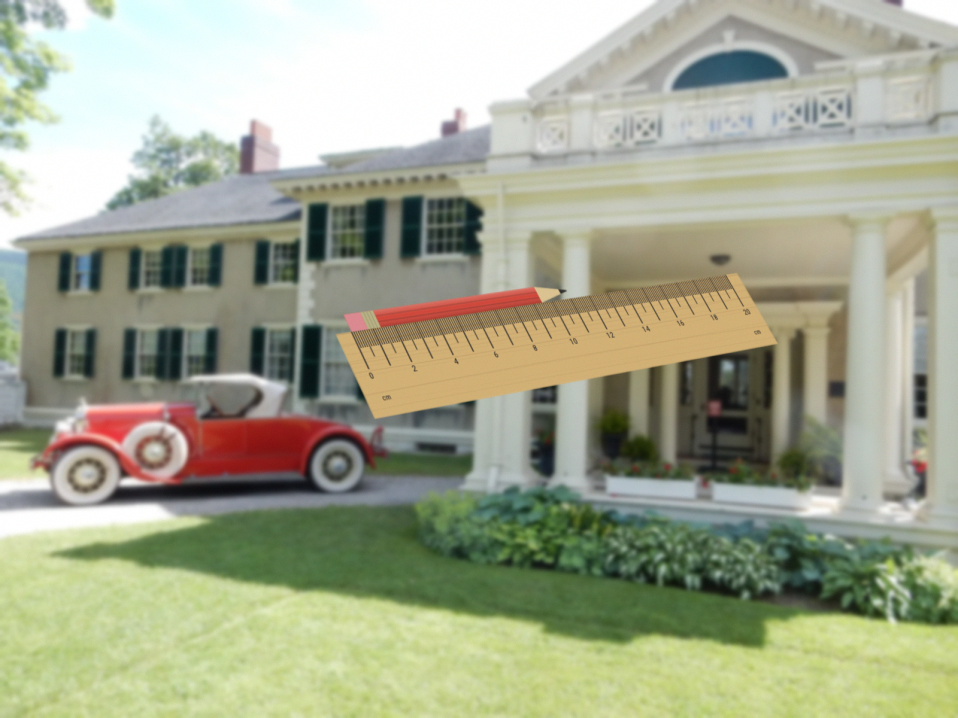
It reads 11 cm
